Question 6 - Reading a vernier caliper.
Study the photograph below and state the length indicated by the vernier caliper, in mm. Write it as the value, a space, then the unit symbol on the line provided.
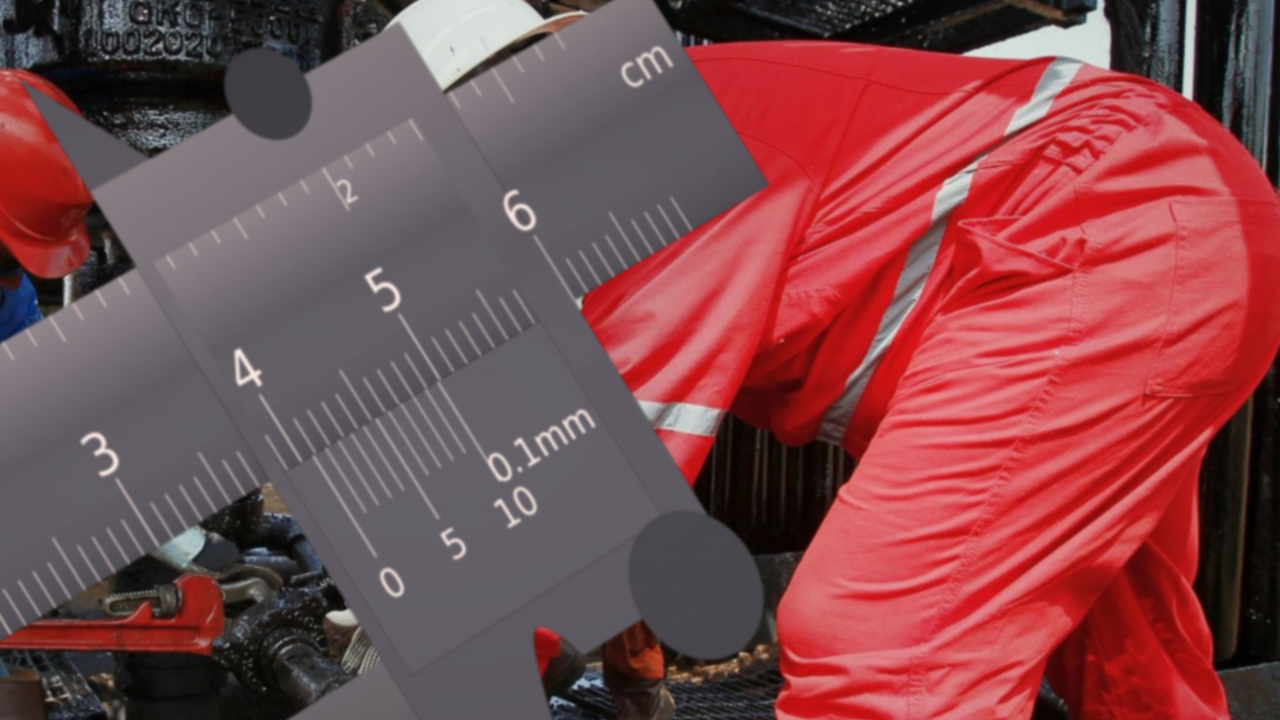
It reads 40.8 mm
